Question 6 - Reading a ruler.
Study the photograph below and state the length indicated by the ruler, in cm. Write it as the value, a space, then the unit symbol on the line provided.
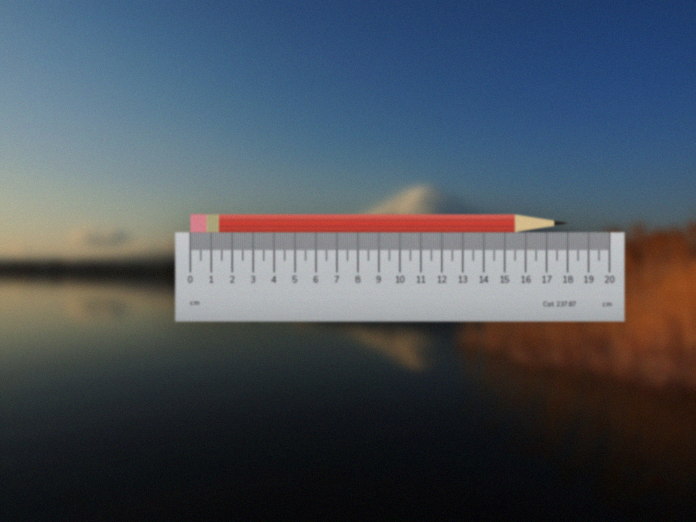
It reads 18 cm
